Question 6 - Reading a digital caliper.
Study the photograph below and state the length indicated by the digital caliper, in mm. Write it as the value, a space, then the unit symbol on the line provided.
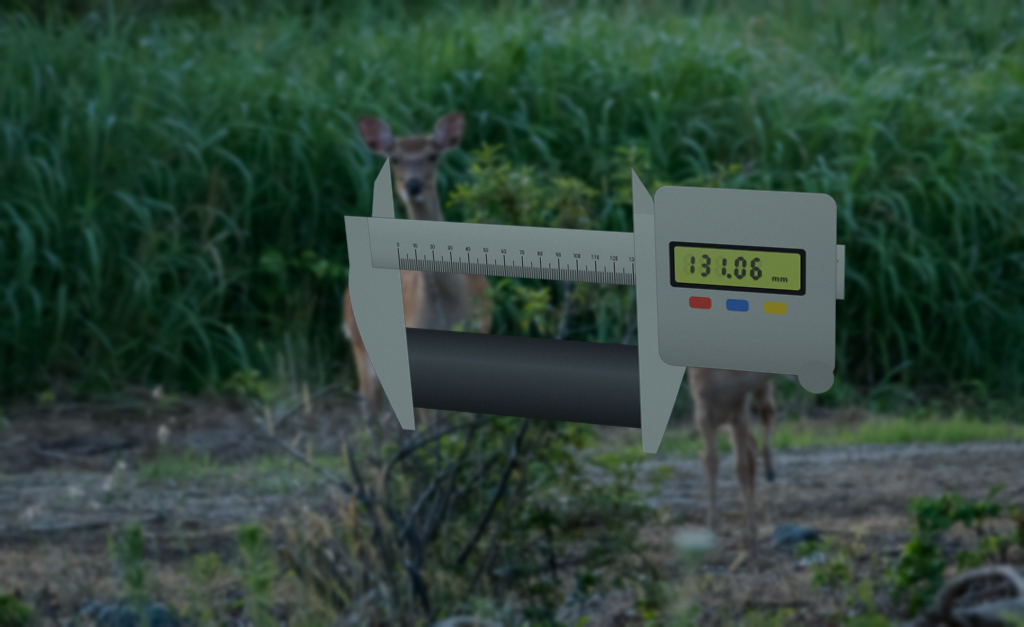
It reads 131.06 mm
